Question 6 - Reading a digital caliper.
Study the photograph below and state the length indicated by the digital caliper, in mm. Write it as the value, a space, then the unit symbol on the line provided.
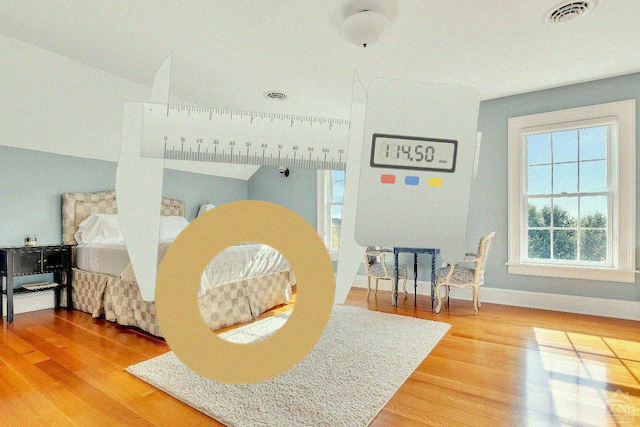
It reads 114.50 mm
